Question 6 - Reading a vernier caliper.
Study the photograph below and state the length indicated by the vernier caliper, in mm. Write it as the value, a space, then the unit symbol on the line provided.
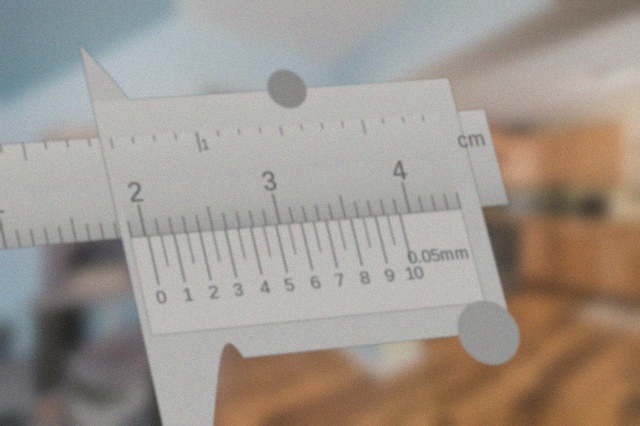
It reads 20.2 mm
